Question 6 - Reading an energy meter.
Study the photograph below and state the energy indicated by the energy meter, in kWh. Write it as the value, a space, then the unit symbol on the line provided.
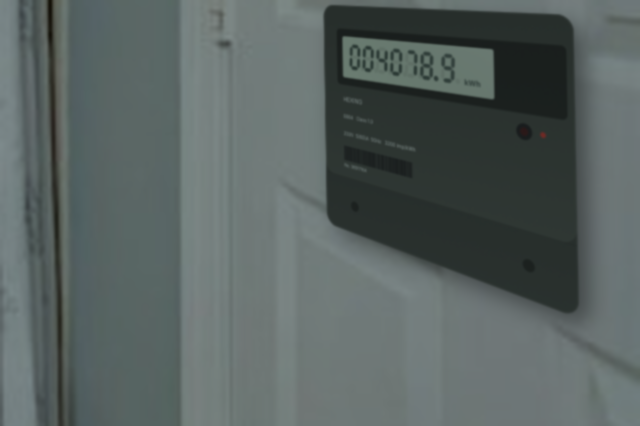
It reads 4078.9 kWh
